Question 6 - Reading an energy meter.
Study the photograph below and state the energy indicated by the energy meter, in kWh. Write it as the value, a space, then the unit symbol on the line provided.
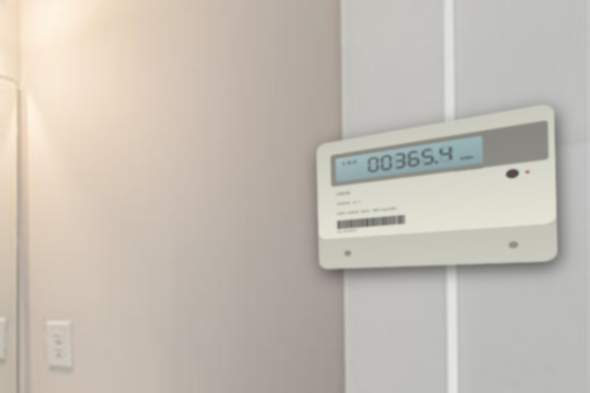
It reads 365.4 kWh
